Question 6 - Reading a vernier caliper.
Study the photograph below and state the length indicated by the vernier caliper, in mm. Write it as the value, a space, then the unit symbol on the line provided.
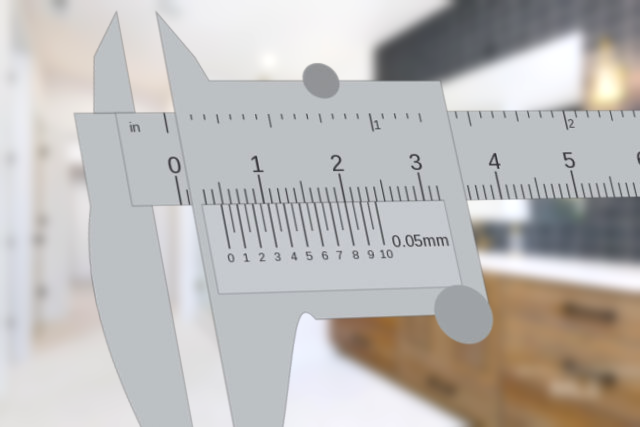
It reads 4.8 mm
